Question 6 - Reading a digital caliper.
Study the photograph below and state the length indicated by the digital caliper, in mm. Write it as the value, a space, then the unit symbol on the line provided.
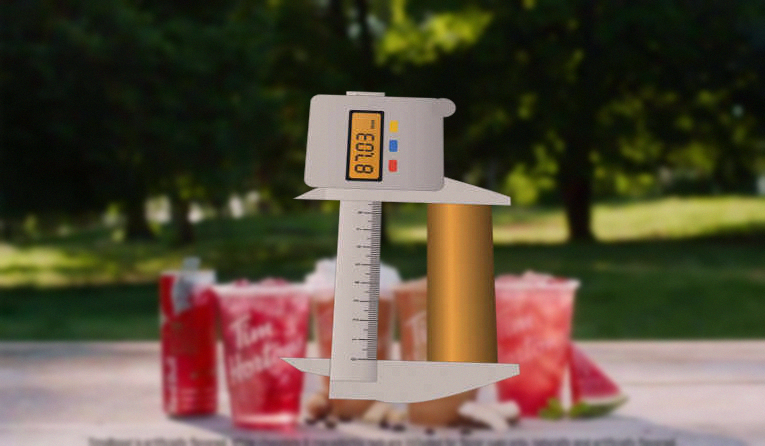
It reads 87.03 mm
